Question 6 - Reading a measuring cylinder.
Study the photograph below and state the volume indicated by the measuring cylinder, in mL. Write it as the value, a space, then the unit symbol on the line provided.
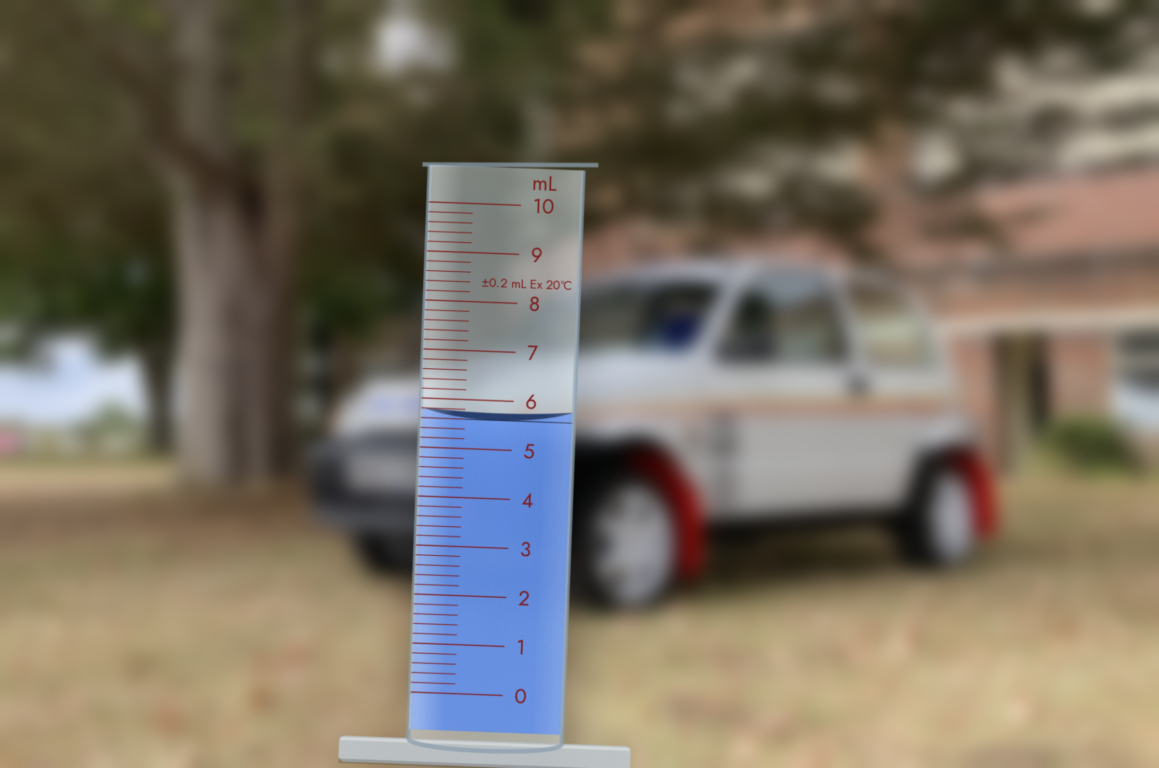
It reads 5.6 mL
